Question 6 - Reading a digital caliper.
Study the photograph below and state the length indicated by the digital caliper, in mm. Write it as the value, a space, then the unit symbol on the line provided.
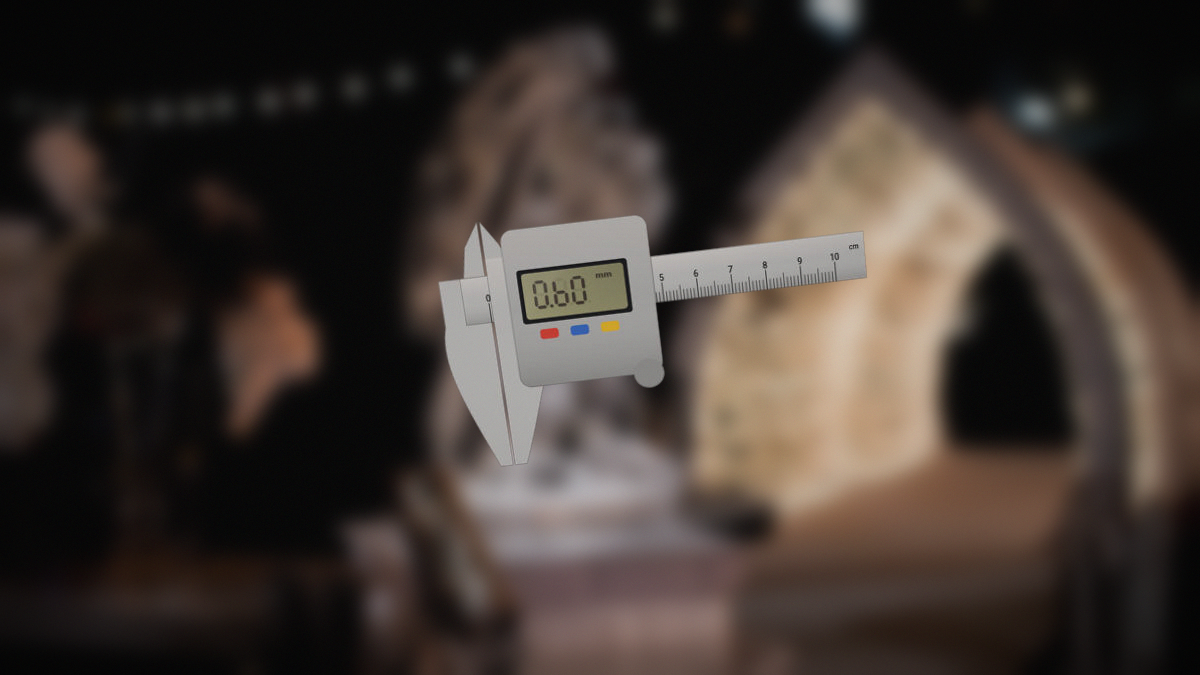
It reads 0.60 mm
